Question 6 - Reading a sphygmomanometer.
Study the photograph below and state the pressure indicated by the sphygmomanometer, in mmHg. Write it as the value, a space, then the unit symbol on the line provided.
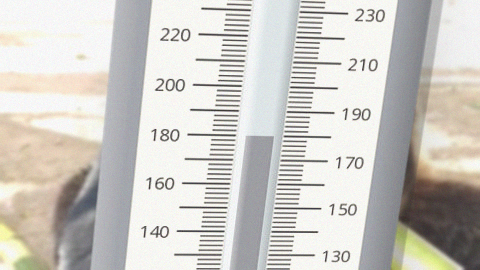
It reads 180 mmHg
